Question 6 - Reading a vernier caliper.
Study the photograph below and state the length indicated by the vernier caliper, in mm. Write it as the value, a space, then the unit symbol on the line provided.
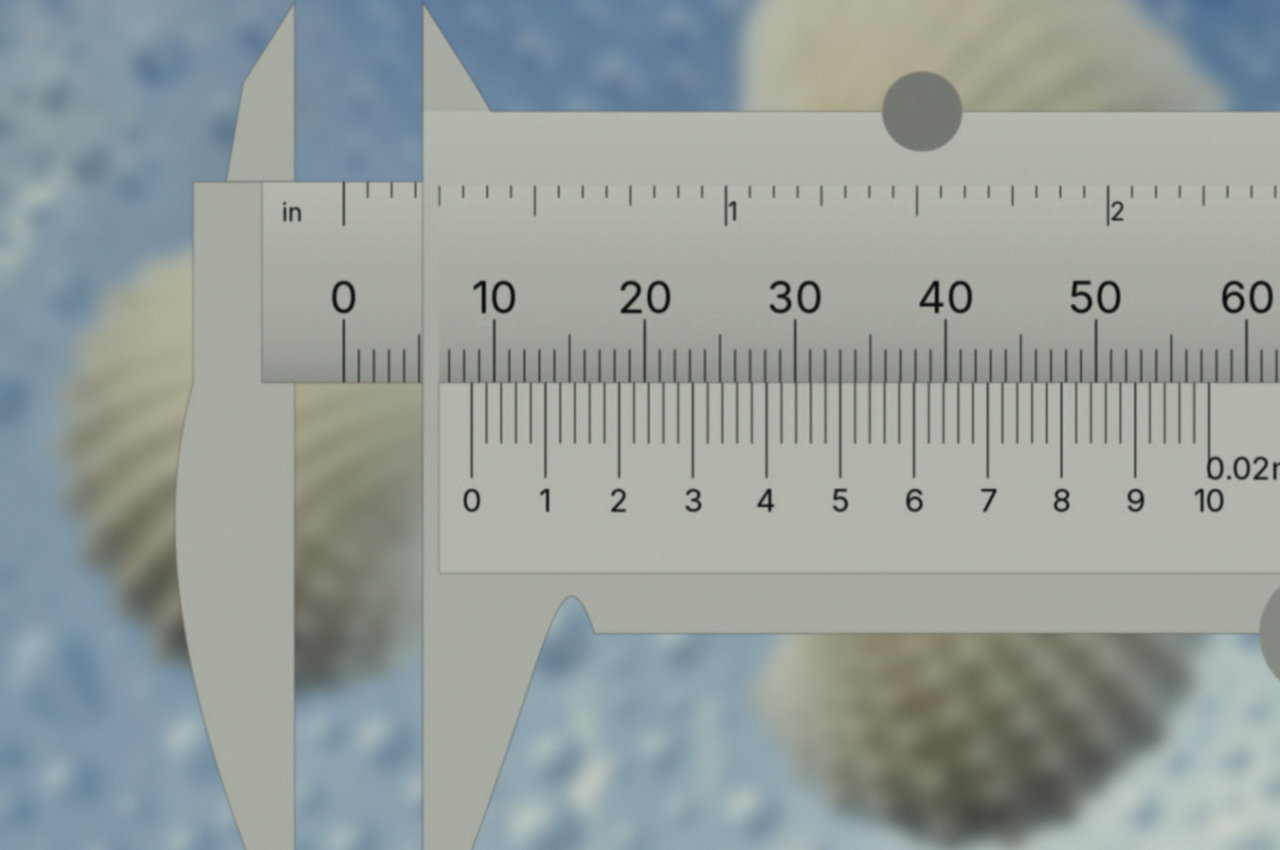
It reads 8.5 mm
